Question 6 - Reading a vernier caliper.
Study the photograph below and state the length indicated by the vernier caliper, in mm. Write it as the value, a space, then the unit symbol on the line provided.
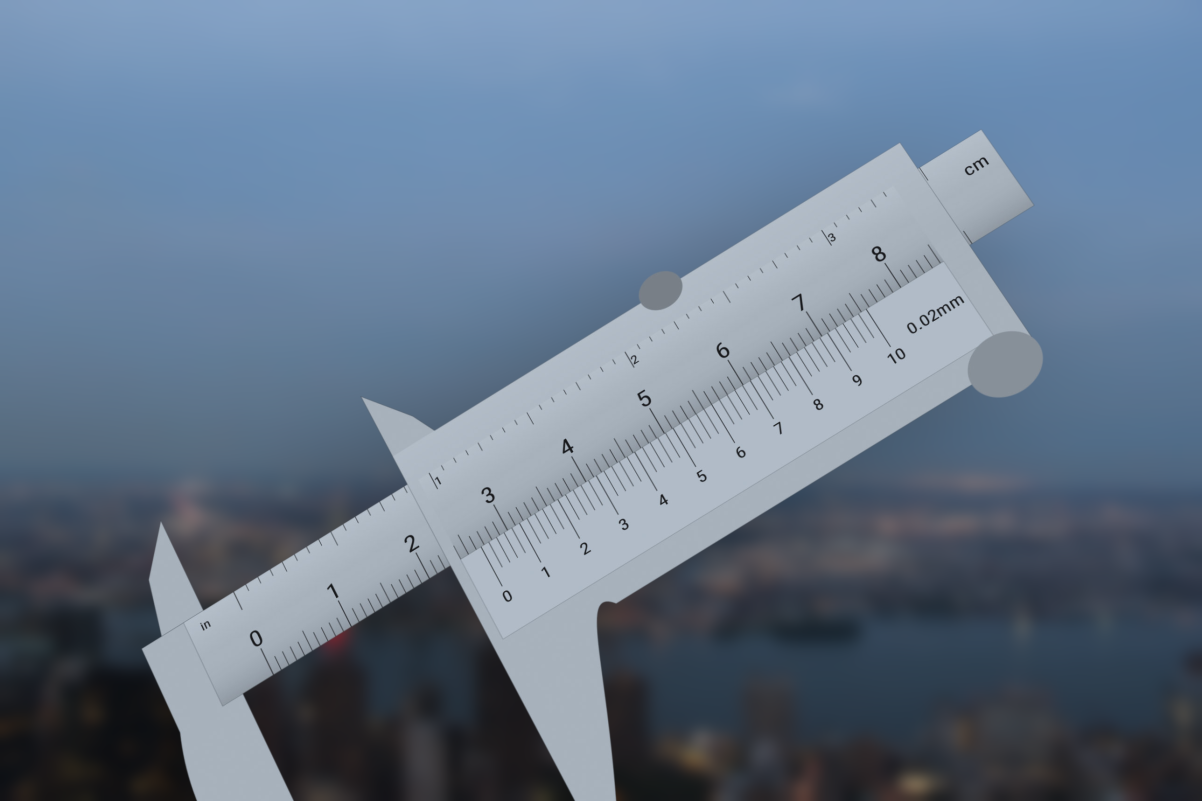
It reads 26.6 mm
